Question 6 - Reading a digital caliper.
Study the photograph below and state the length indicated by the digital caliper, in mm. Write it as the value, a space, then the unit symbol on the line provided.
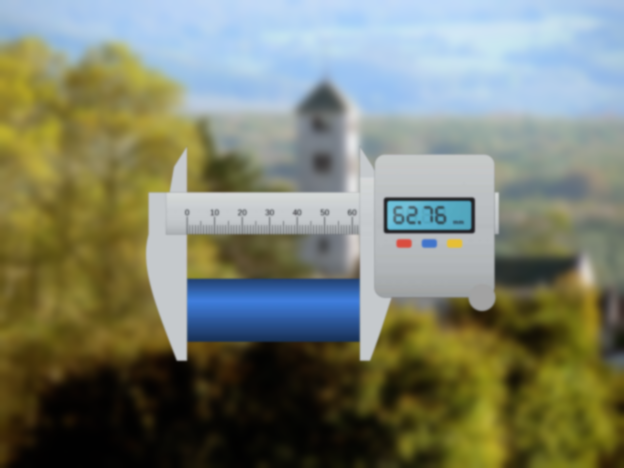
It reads 62.76 mm
